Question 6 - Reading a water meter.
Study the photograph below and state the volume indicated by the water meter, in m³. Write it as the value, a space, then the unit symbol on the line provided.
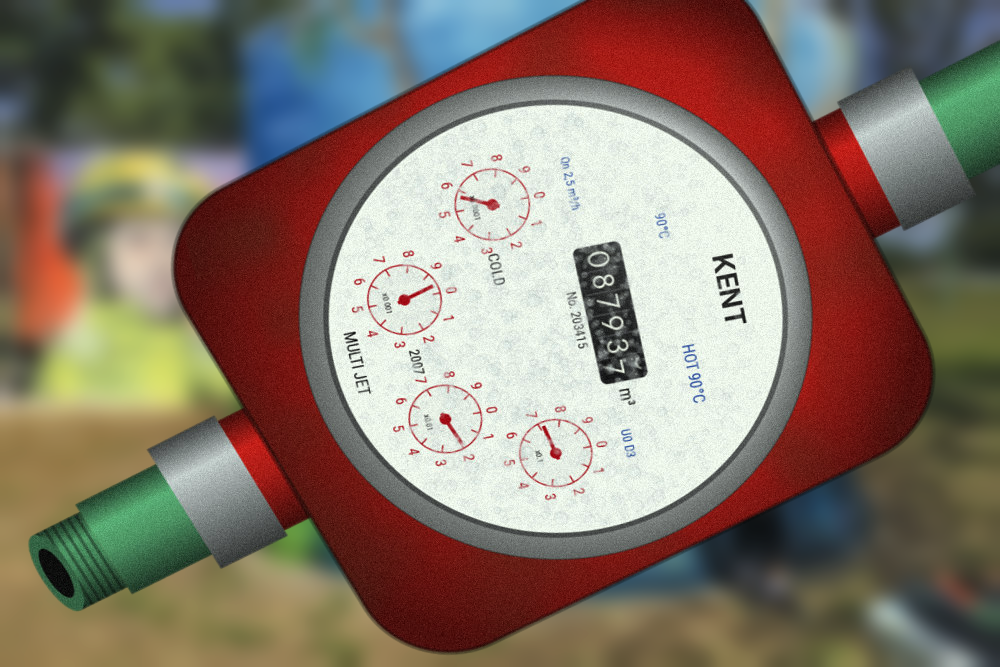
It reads 87936.7195 m³
